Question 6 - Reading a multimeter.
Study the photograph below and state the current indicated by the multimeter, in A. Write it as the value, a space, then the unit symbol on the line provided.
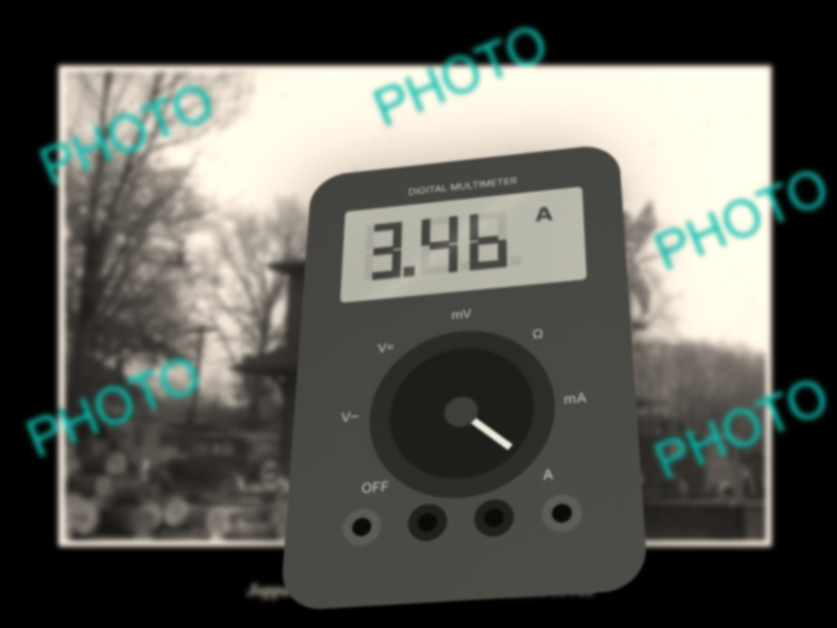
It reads 3.46 A
